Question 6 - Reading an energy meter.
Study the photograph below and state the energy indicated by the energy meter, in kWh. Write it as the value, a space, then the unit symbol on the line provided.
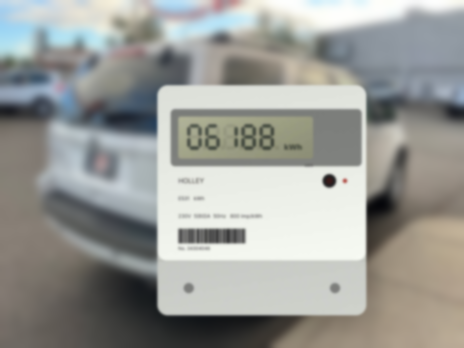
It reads 6188 kWh
